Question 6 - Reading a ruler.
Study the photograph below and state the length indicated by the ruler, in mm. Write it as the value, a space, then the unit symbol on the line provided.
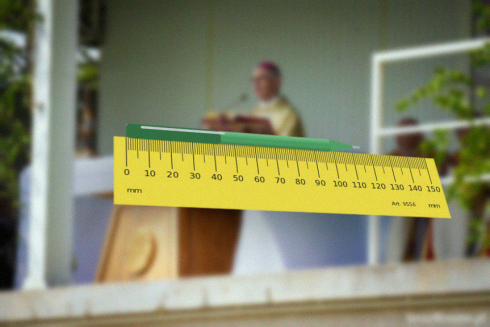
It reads 115 mm
